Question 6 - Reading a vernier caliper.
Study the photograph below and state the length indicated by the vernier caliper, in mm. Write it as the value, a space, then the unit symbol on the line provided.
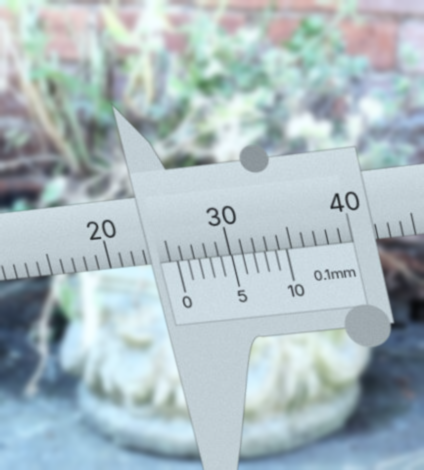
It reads 25.6 mm
